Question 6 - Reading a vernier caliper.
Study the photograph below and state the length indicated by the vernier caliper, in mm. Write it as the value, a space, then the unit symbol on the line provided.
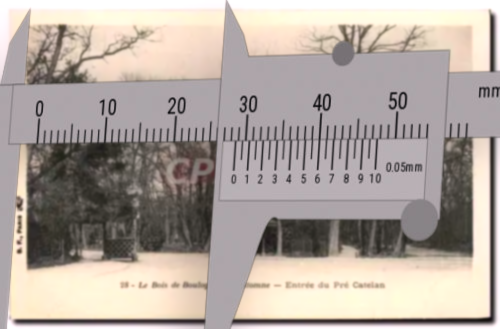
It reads 28.6 mm
